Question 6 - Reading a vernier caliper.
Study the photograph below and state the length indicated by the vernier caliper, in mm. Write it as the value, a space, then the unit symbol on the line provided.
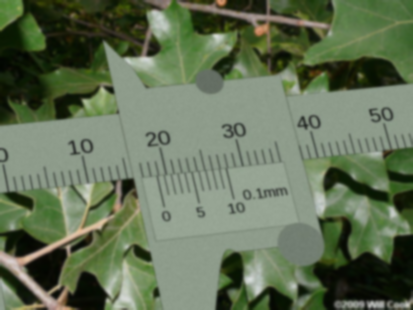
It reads 18.8 mm
